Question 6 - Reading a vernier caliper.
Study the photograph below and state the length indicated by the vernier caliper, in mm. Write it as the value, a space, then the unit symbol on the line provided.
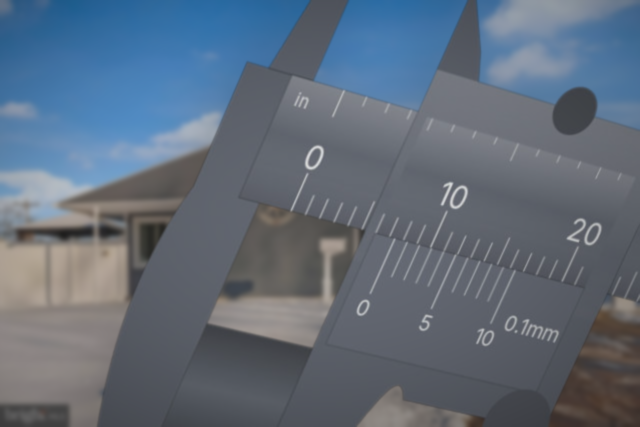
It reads 7.4 mm
